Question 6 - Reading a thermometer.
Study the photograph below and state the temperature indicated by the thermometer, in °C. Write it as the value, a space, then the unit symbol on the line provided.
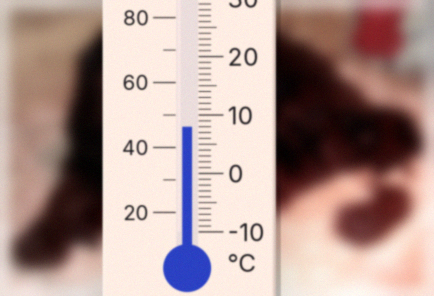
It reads 8 °C
